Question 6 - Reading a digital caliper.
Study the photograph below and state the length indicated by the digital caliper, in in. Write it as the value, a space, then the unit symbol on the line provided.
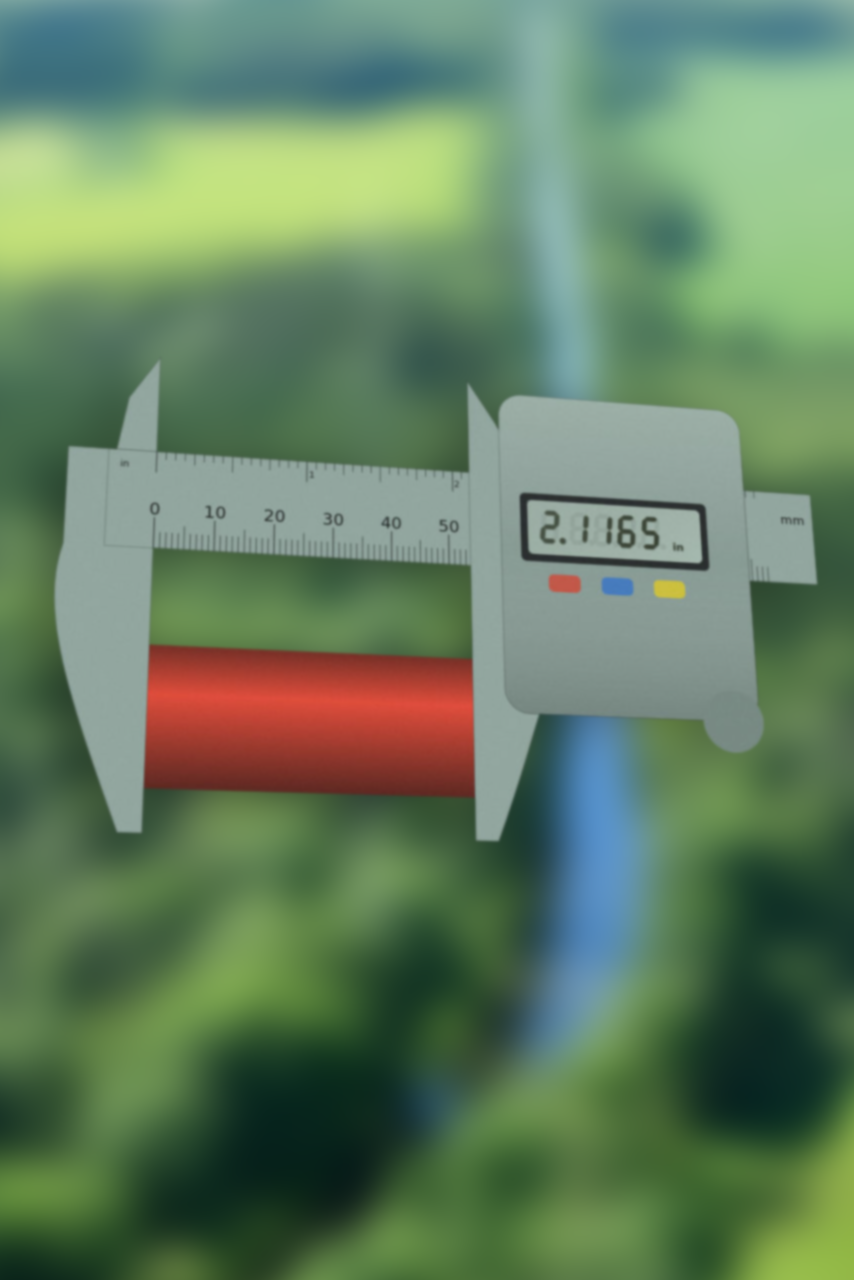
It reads 2.1165 in
